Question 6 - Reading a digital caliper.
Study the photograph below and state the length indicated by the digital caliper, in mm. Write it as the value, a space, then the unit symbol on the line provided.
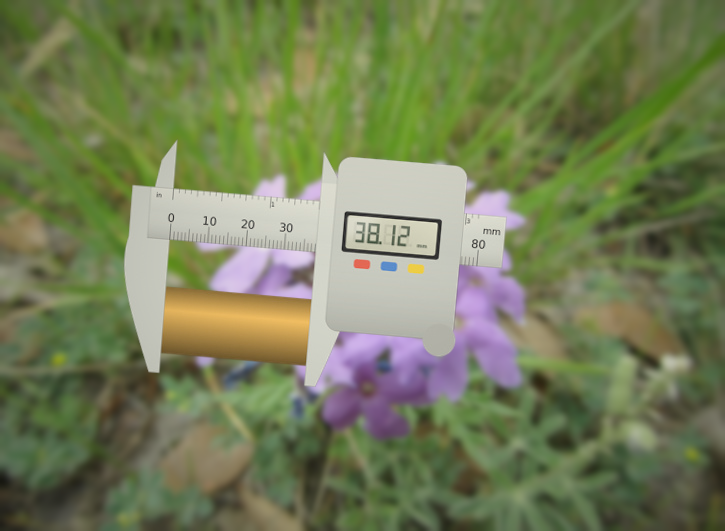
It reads 38.12 mm
